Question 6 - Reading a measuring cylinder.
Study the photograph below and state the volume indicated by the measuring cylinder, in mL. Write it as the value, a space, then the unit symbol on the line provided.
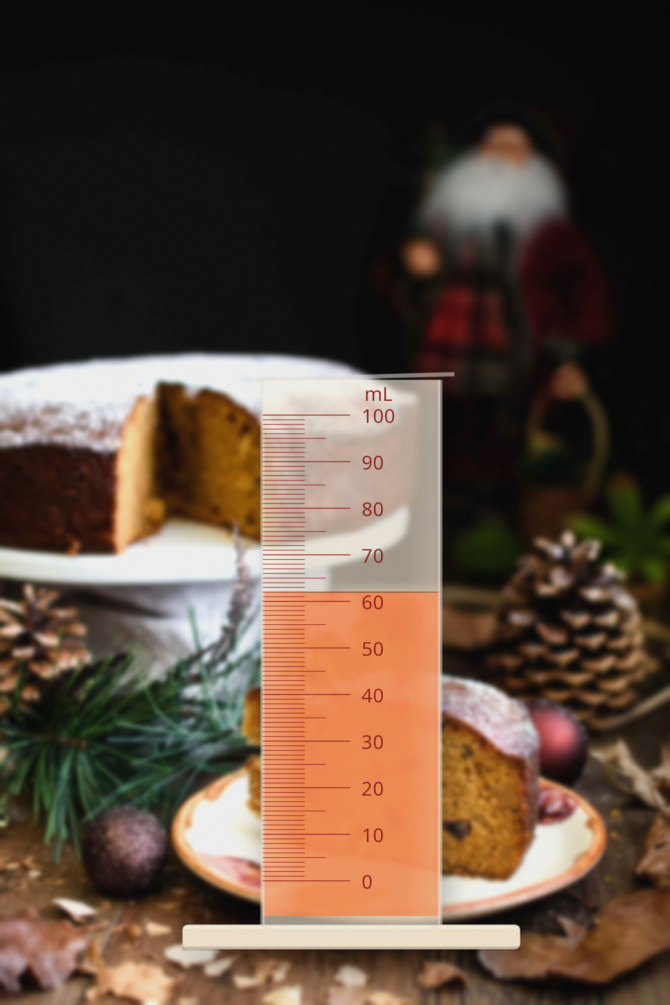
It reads 62 mL
